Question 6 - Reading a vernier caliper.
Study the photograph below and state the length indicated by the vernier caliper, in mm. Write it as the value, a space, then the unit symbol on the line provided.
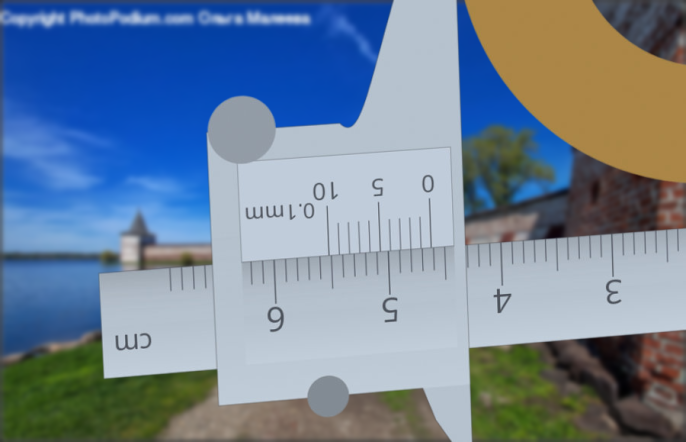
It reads 46.2 mm
